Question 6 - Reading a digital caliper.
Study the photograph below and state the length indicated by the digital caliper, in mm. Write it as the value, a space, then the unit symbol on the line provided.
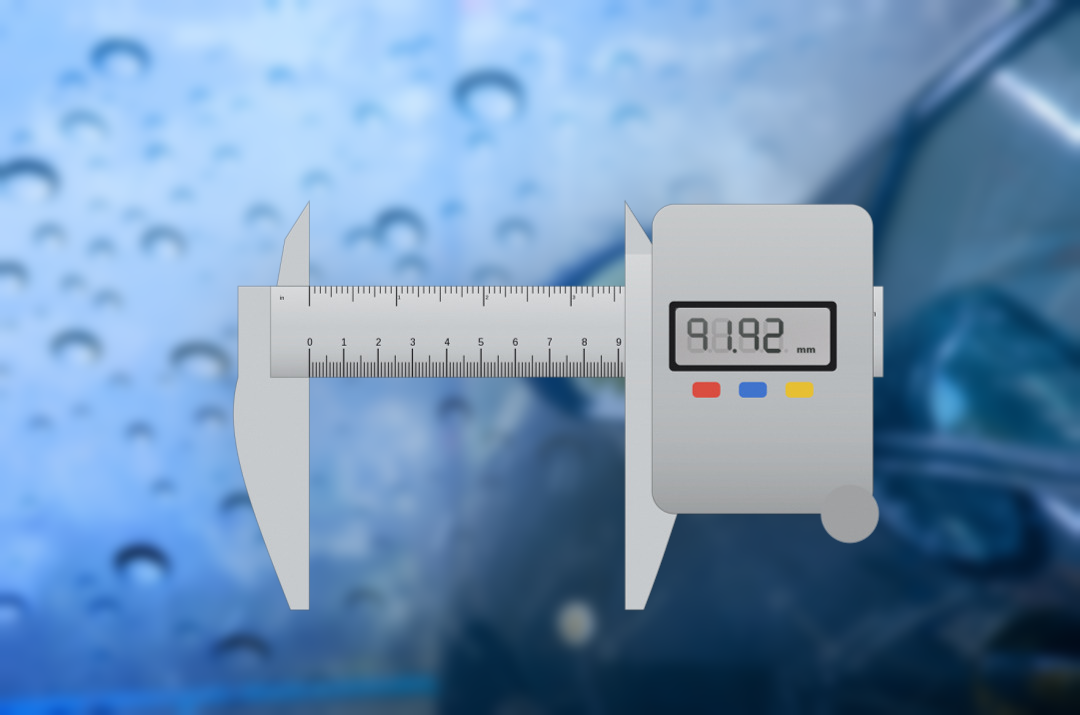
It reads 91.92 mm
